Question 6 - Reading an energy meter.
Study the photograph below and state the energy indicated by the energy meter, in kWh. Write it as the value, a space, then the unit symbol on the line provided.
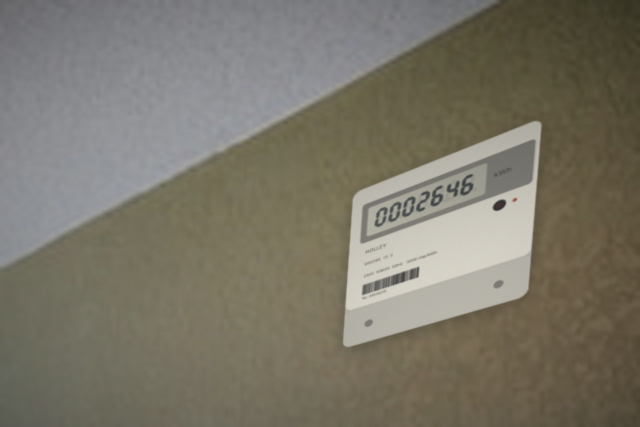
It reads 2646 kWh
